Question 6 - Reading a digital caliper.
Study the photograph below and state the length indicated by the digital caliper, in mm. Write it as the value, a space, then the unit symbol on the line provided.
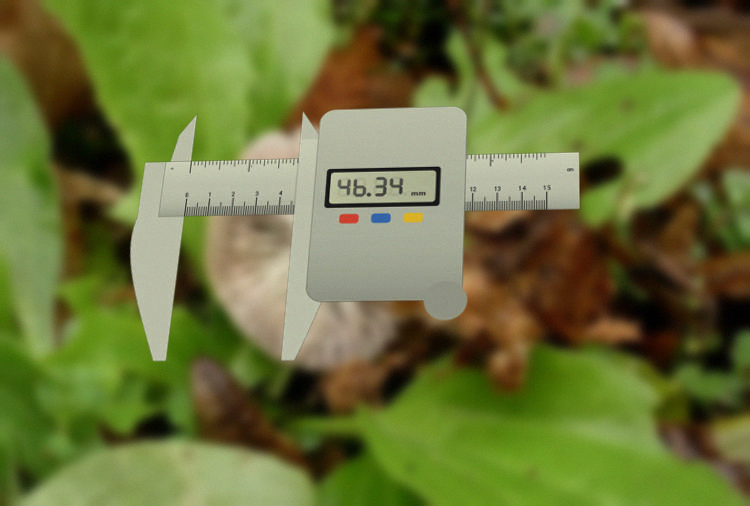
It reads 46.34 mm
